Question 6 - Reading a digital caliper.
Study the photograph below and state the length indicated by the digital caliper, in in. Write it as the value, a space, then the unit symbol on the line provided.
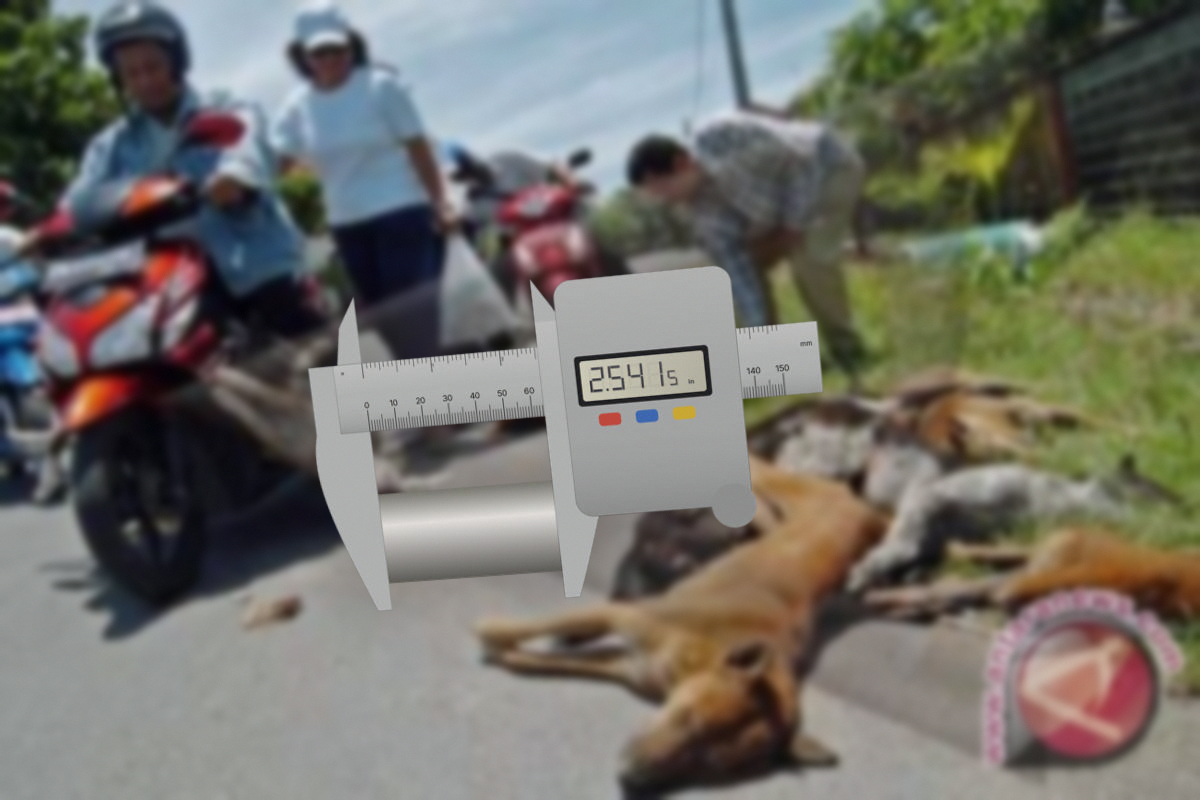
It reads 2.5415 in
